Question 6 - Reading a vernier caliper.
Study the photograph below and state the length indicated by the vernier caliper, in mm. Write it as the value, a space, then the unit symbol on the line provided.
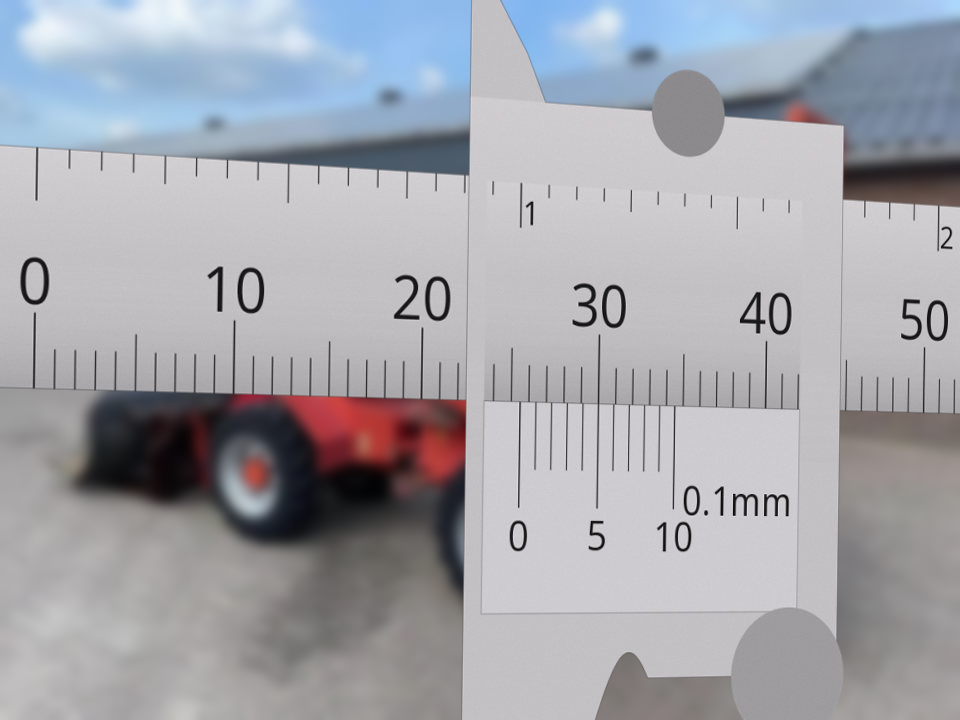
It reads 25.5 mm
